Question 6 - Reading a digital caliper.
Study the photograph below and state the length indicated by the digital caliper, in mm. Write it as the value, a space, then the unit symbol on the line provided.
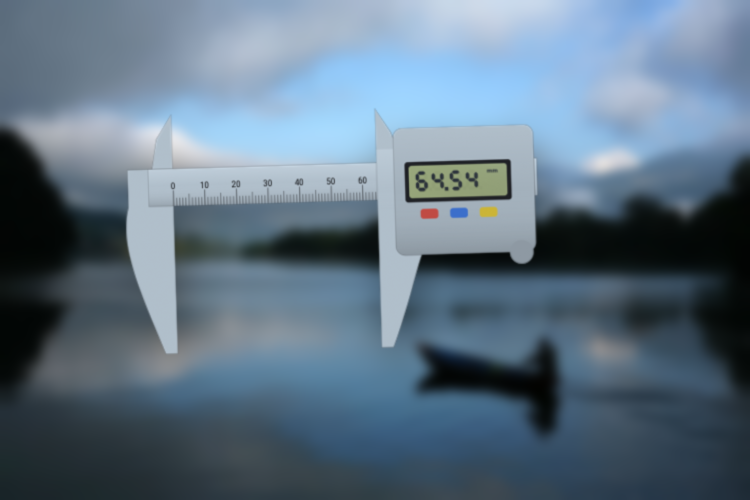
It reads 64.54 mm
